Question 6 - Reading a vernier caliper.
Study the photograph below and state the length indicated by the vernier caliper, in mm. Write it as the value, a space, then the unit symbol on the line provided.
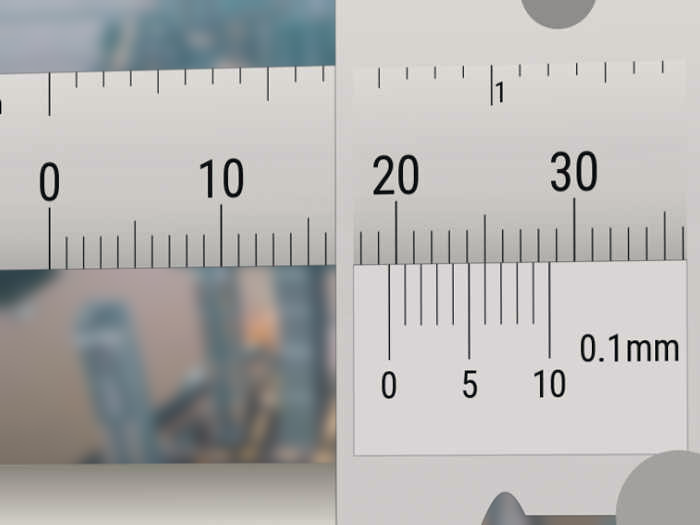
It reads 19.6 mm
